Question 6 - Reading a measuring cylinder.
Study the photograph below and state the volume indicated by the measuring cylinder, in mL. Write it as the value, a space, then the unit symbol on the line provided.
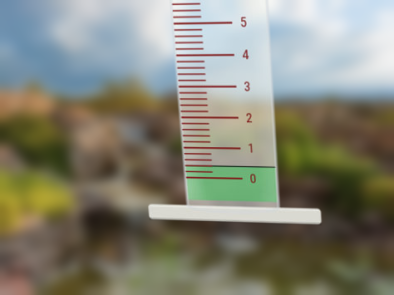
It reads 0.4 mL
